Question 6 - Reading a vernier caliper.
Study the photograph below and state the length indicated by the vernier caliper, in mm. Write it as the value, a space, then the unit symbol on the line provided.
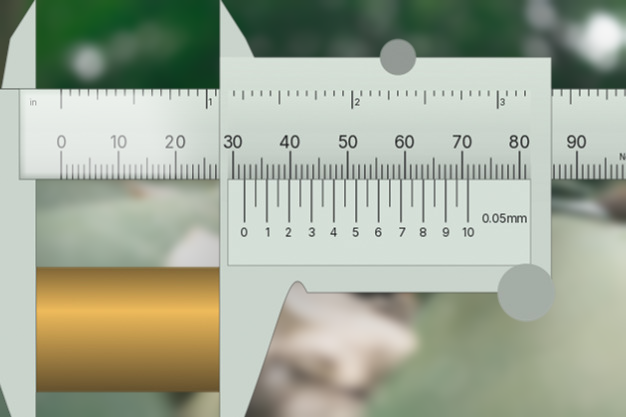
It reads 32.0 mm
